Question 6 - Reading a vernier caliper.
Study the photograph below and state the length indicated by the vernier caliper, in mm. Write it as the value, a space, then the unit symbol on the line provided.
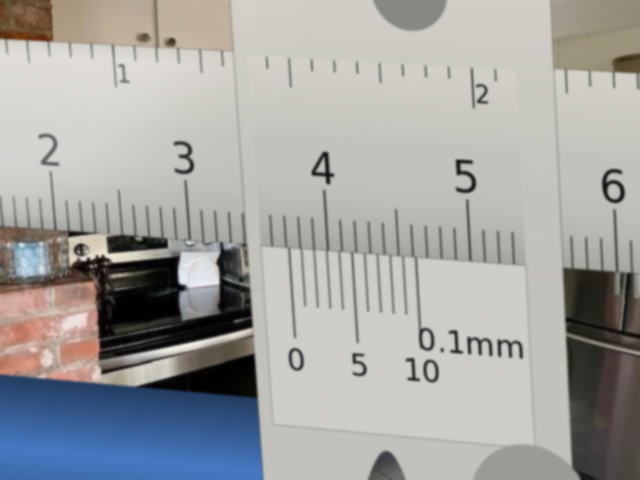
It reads 37.2 mm
